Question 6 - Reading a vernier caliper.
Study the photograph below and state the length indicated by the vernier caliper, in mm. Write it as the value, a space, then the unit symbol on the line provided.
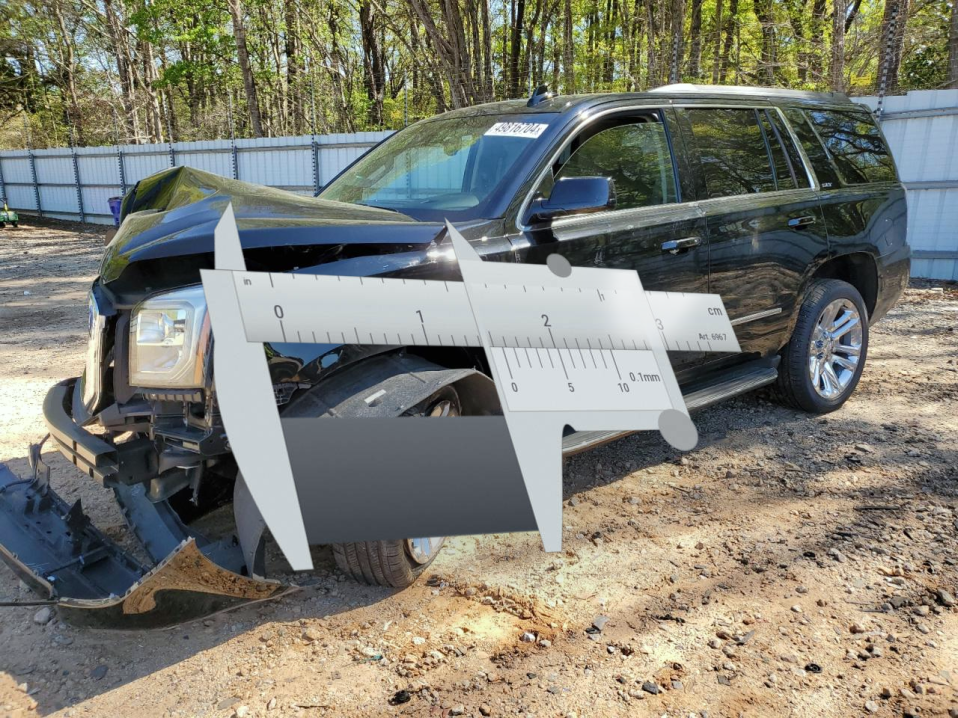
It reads 15.7 mm
